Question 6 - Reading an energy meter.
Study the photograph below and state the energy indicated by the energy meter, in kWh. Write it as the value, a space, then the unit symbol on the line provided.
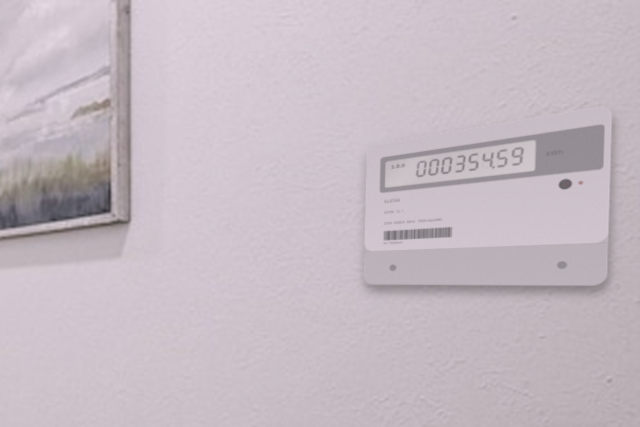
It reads 354.59 kWh
